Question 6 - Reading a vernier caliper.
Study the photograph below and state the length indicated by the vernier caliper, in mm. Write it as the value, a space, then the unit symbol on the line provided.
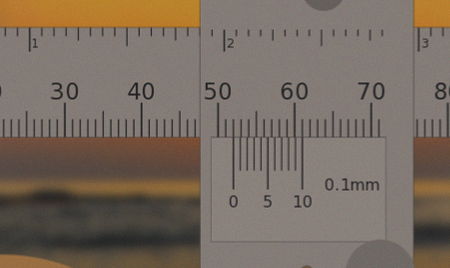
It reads 52.0 mm
